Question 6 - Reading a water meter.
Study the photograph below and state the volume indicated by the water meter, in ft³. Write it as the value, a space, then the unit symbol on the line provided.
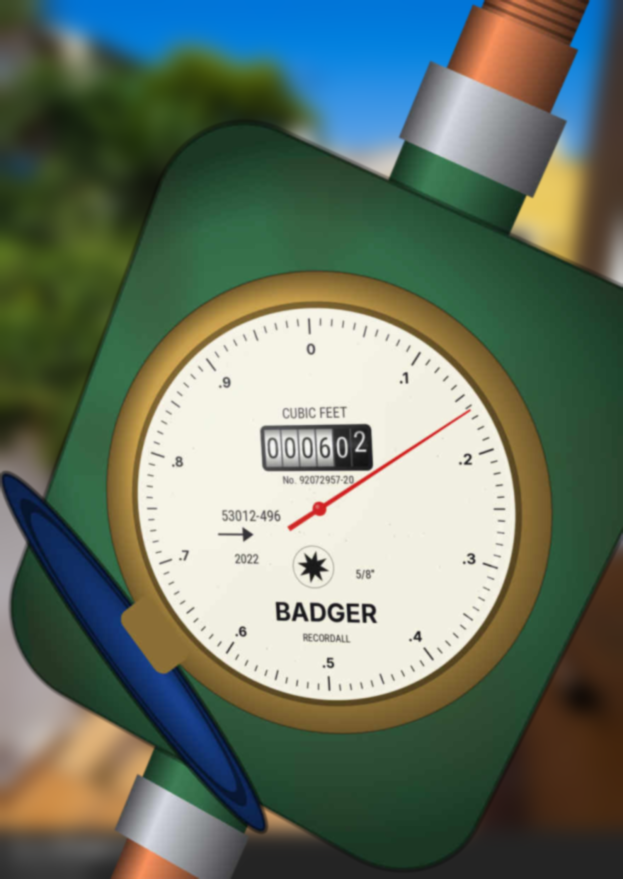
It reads 602.16 ft³
